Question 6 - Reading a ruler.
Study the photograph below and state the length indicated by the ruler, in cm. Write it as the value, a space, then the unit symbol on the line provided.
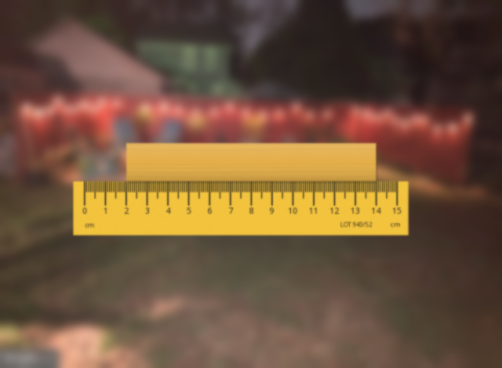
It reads 12 cm
